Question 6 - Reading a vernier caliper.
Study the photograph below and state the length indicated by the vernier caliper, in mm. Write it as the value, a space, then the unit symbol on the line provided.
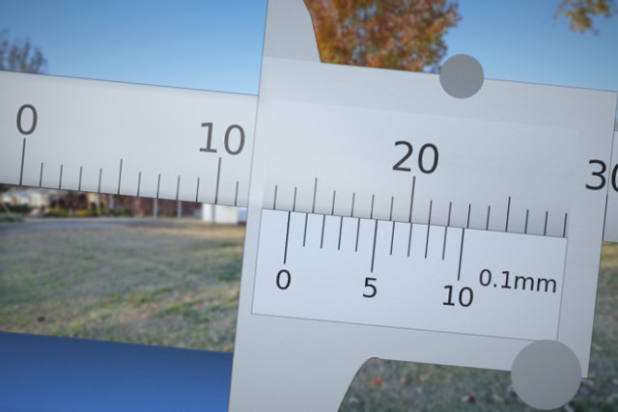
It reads 13.8 mm
